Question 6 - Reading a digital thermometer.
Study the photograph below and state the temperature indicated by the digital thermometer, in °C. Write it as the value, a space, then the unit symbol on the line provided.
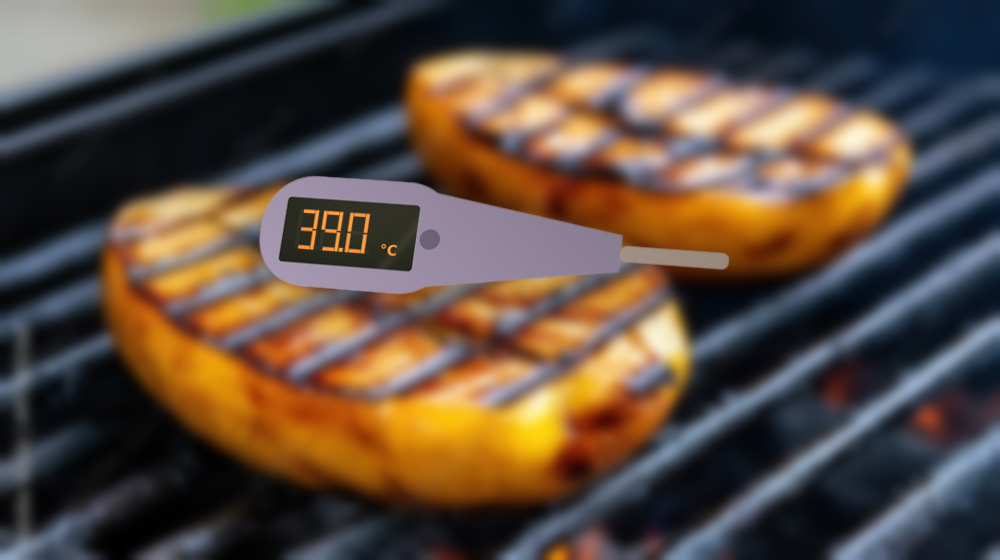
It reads 39.0 °C
